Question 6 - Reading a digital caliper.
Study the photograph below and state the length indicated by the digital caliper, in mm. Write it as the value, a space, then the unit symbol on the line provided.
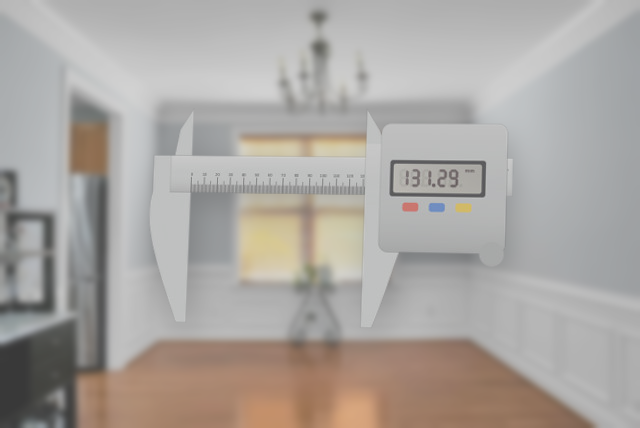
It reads 131.29 mm
